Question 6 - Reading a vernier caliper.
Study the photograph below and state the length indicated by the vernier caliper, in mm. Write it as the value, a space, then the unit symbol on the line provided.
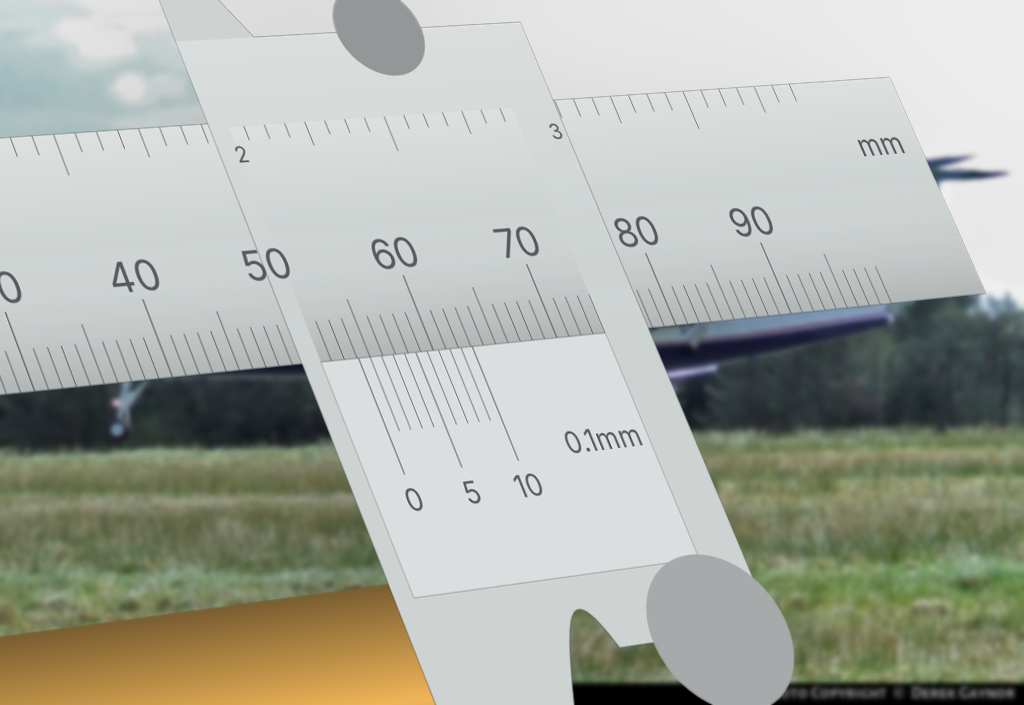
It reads 54.1 mm
